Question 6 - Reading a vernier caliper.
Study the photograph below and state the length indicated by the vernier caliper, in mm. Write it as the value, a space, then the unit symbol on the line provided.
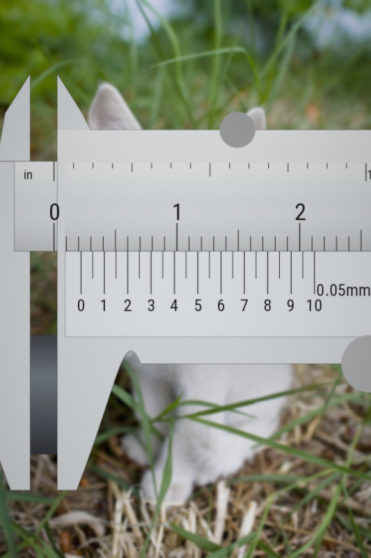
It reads 2.2 mm
